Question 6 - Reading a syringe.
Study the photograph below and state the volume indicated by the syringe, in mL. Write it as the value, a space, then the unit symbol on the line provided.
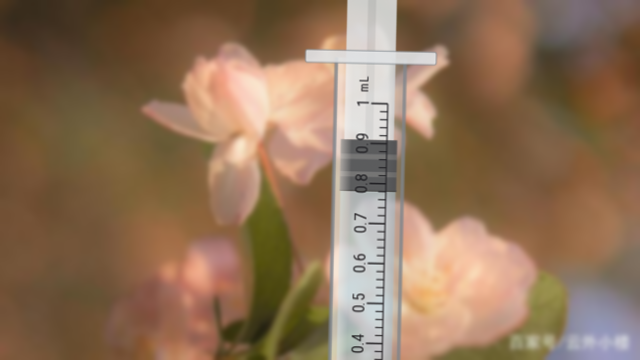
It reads 0.78 mL
